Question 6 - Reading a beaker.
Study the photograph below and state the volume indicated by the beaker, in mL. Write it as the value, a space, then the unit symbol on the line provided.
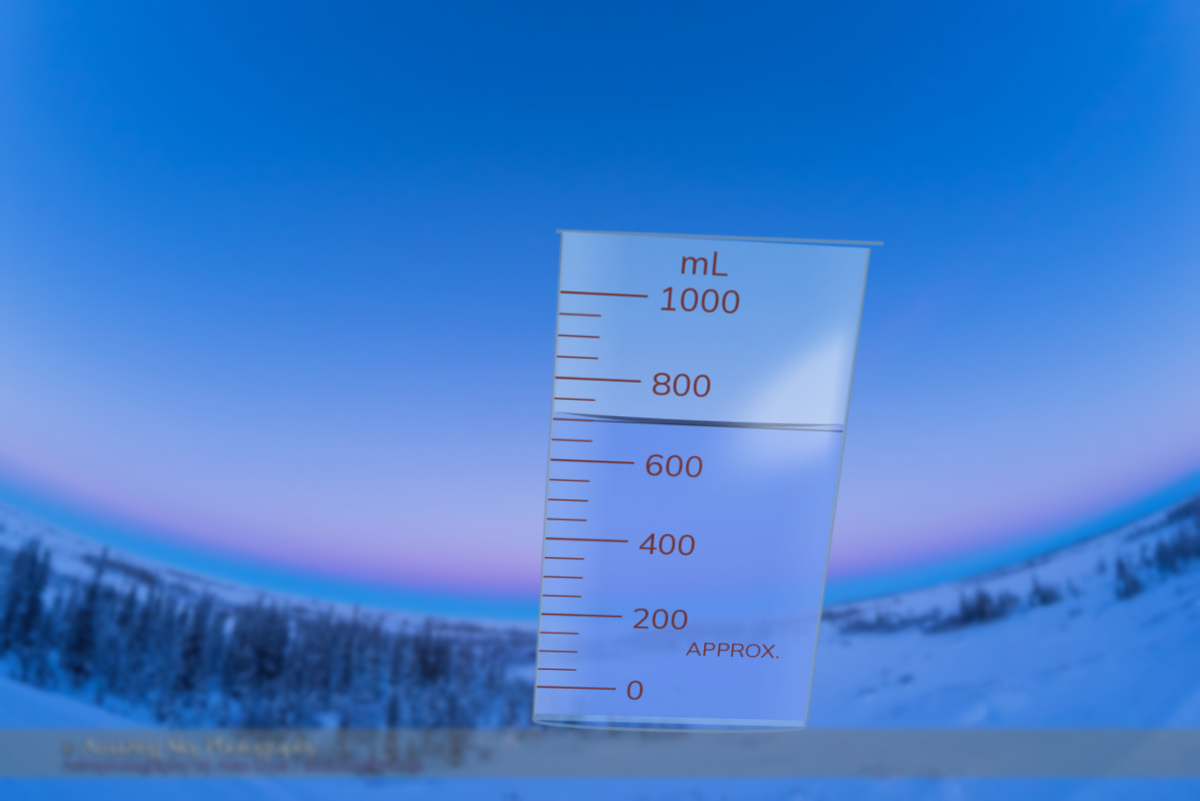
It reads 700 mL
